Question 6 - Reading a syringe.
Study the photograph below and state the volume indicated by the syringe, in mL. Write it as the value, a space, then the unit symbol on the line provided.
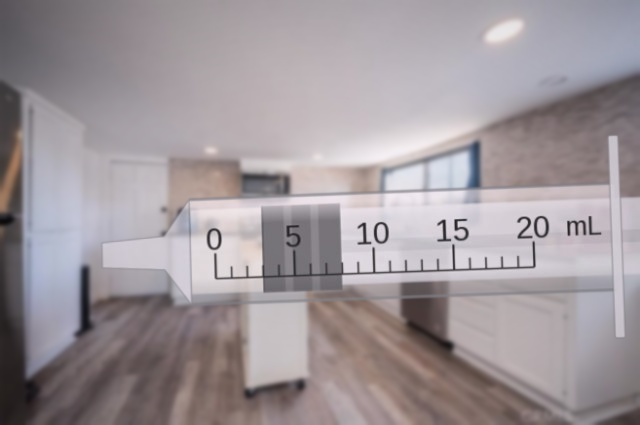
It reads 3 mL
